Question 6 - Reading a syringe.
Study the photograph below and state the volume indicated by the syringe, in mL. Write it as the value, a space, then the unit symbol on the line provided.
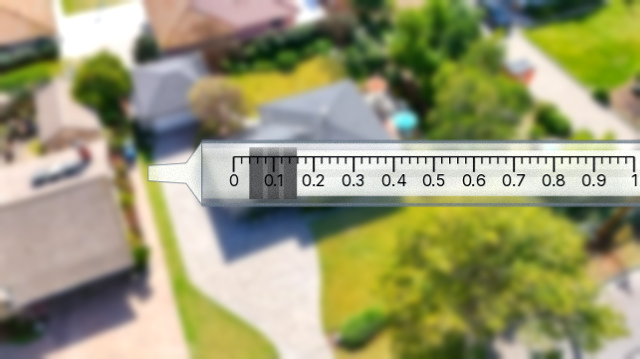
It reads 0.04 mL
